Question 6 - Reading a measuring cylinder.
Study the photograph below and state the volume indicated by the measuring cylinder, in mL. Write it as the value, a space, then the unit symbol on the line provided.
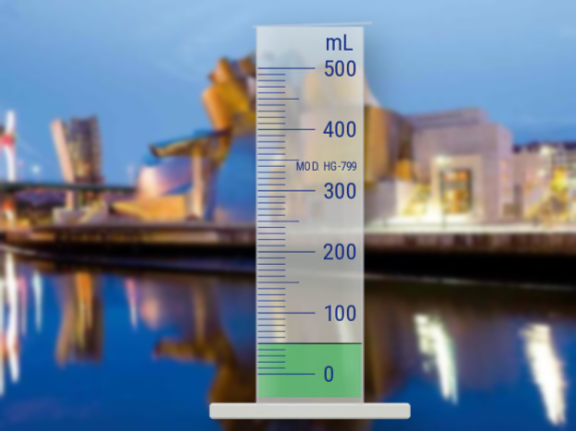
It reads 50 mL
